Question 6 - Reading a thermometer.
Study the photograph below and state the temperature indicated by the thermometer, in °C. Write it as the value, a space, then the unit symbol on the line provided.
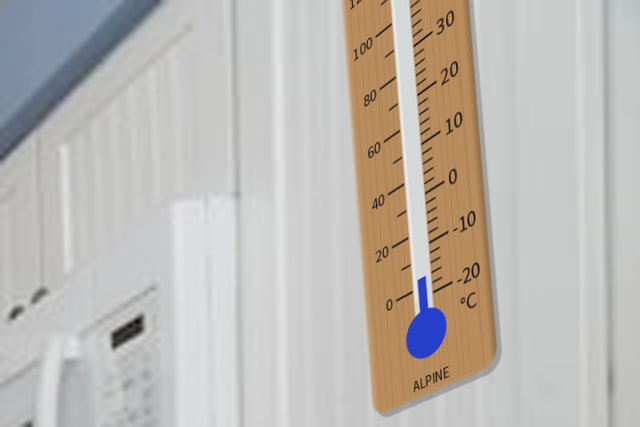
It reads -16 °C
